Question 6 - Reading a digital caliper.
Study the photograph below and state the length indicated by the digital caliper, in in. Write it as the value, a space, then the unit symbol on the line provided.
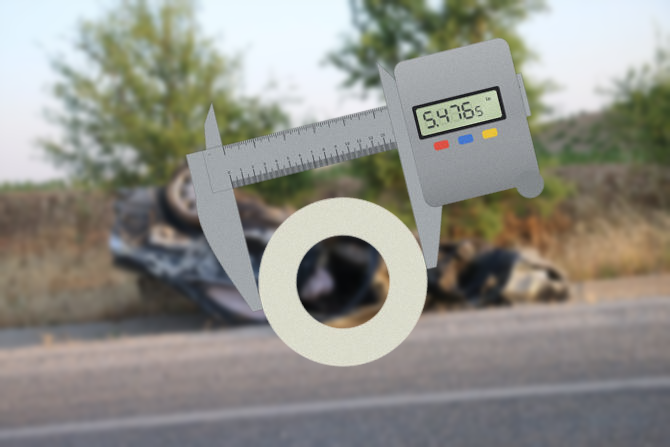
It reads 5.4765 in
